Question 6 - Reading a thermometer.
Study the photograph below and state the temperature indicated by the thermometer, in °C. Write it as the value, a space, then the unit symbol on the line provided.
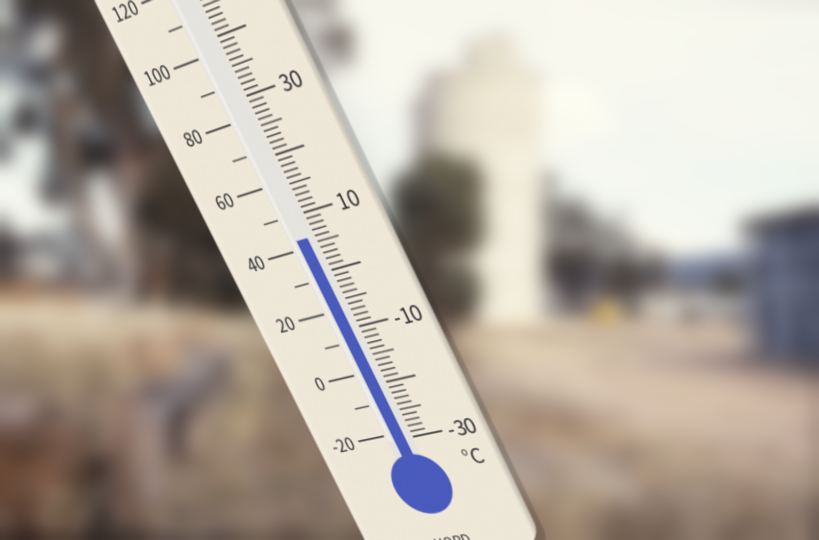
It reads 6 °C
